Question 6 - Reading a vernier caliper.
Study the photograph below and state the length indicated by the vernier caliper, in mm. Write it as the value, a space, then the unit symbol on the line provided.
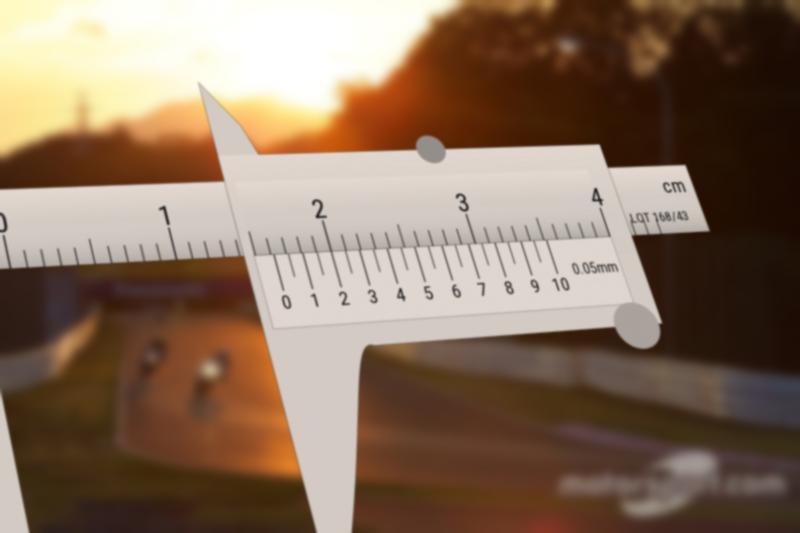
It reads 16.2 mm
